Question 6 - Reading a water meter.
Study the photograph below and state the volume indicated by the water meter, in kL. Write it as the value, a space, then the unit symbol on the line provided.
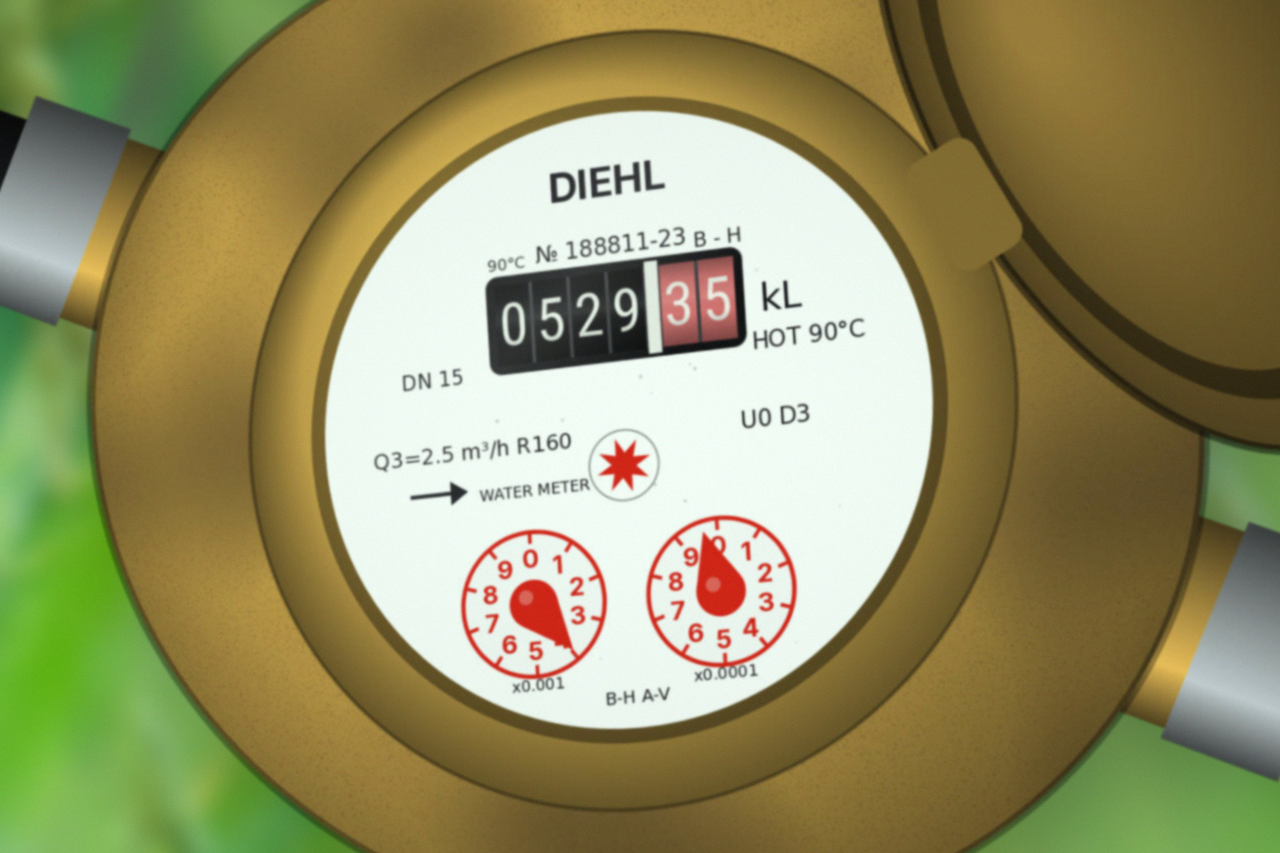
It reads 529.3539 kL
